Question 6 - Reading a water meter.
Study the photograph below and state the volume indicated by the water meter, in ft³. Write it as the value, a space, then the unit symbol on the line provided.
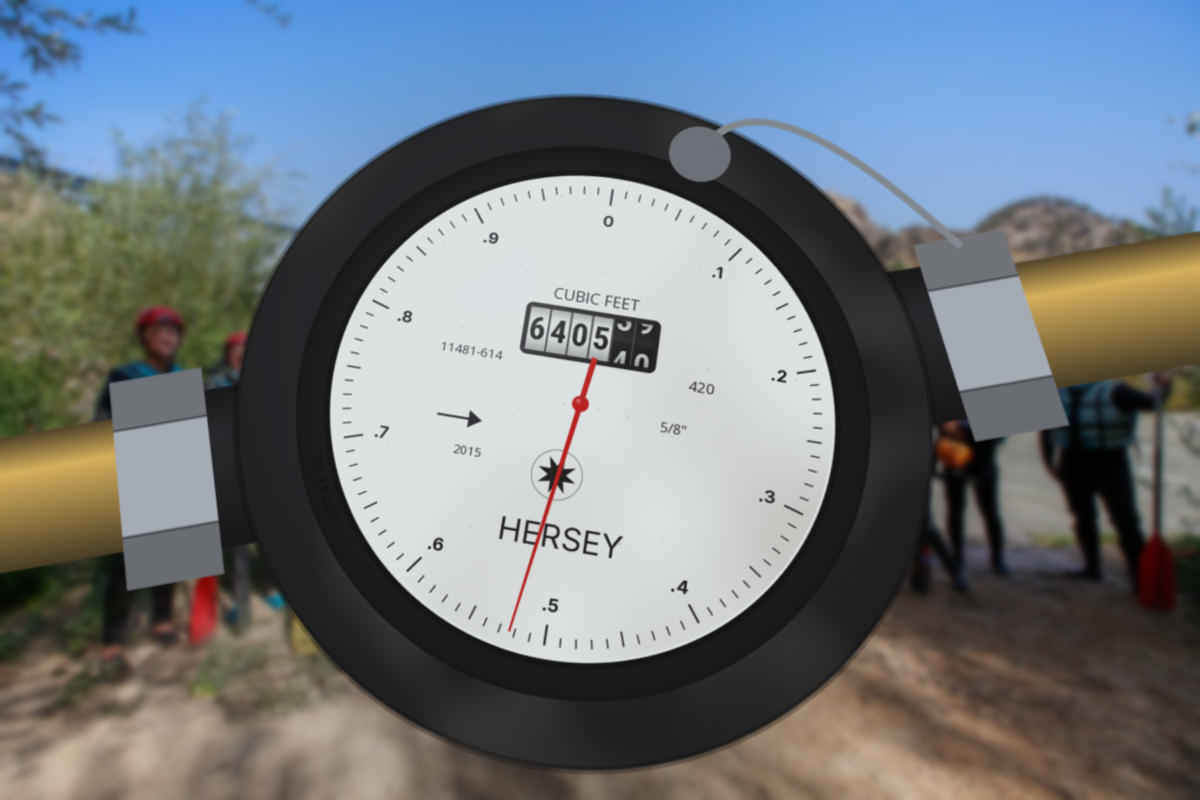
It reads 640539.52 ft³
